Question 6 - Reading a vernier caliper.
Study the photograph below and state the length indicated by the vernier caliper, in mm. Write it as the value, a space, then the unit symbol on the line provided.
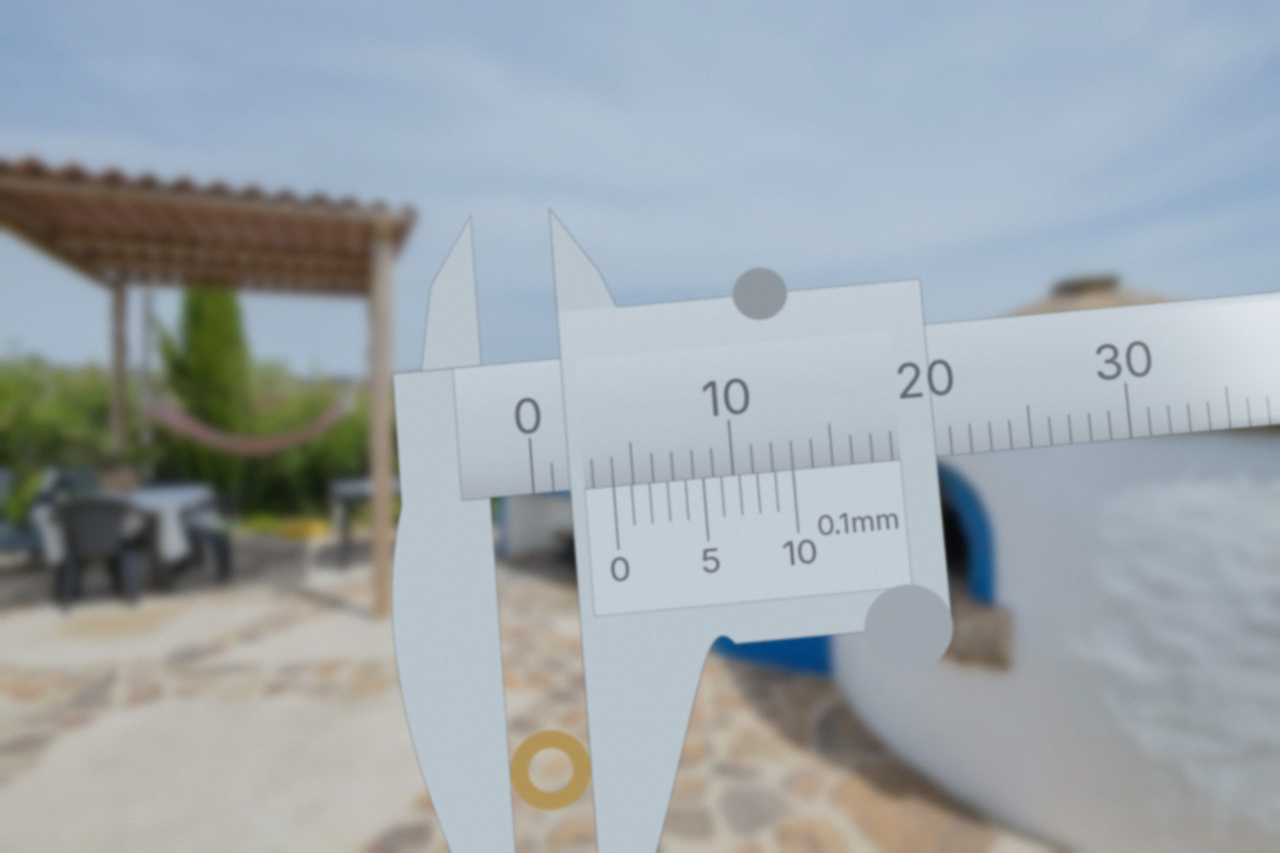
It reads 4.0 mm
